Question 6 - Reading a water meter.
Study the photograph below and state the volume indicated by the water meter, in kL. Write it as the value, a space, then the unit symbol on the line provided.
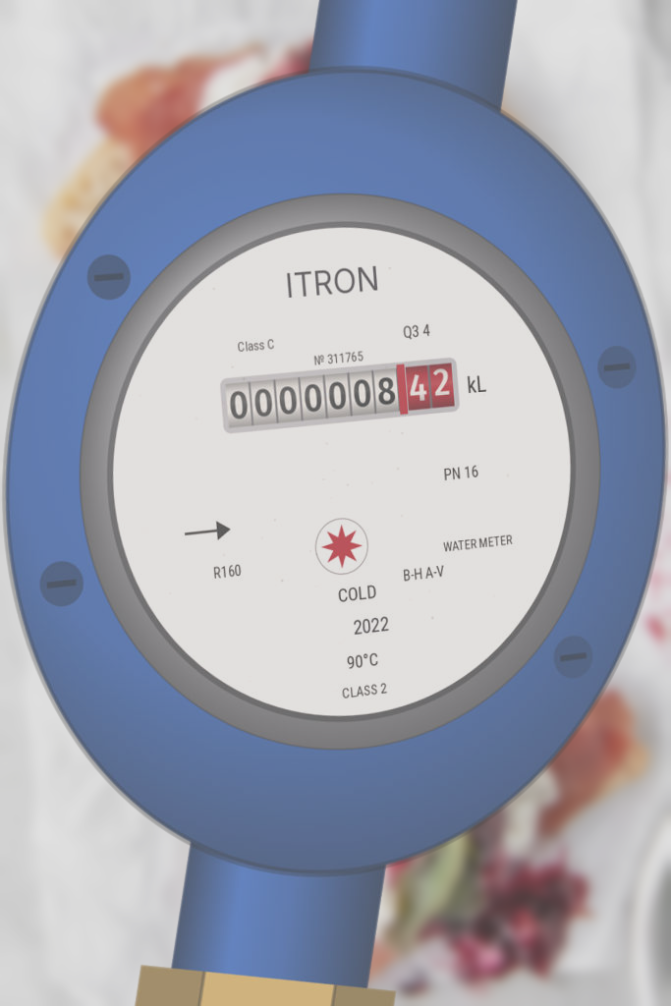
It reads 8.42 kL
